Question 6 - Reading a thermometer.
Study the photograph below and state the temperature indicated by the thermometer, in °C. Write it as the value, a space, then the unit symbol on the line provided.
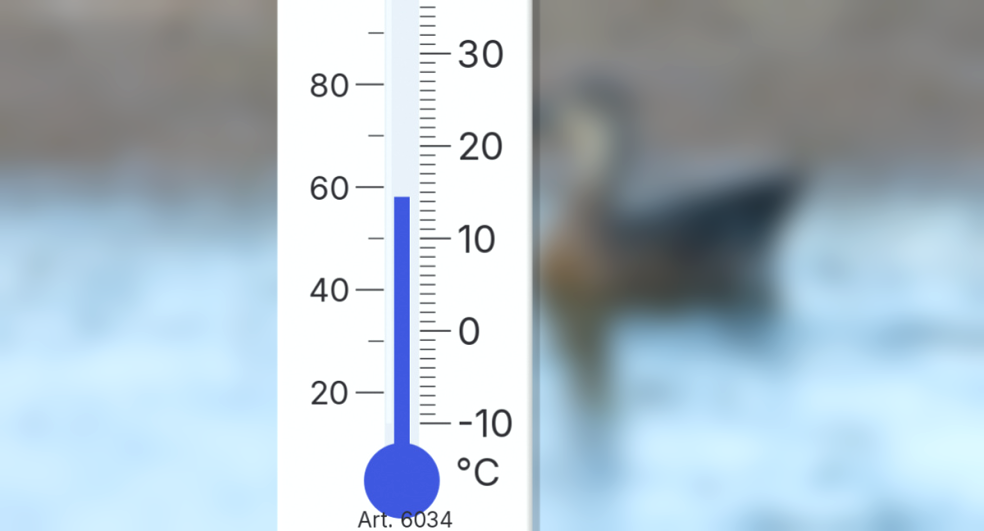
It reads 14.5 °C
